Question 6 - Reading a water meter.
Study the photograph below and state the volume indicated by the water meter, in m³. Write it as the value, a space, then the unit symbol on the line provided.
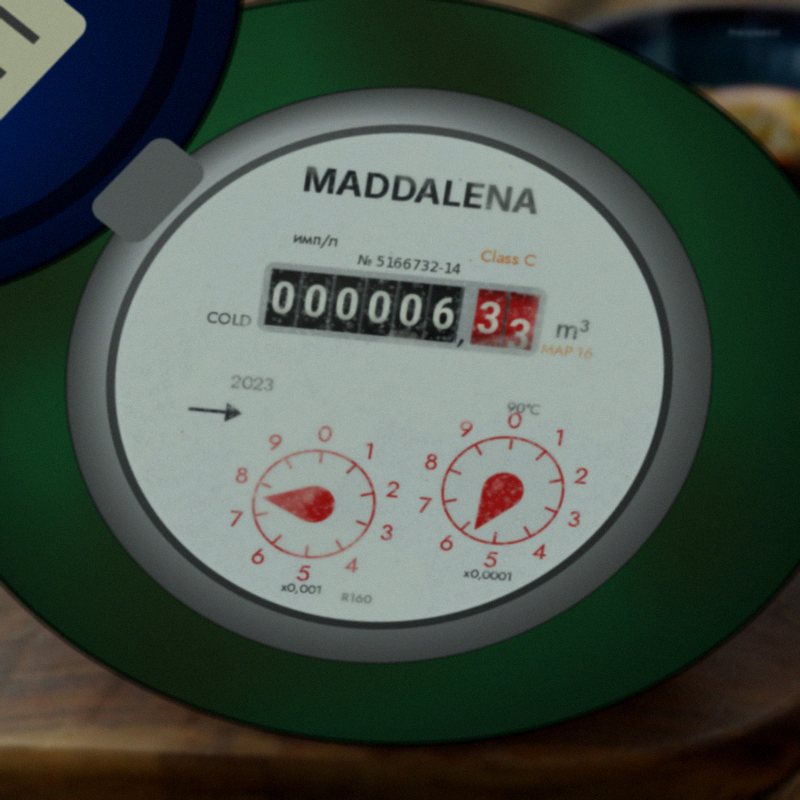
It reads 6.3275 m³
